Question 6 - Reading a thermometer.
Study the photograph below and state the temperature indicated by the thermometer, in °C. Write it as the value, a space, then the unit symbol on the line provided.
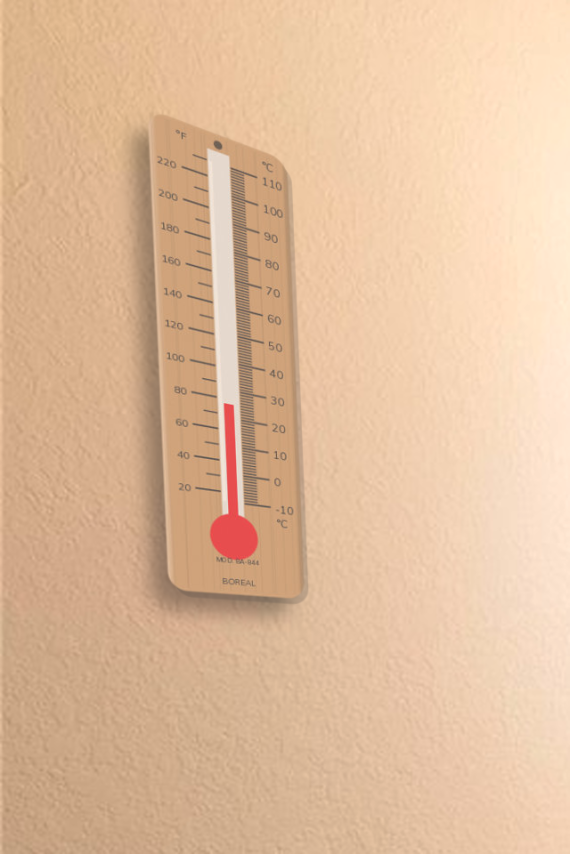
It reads 25 °C
